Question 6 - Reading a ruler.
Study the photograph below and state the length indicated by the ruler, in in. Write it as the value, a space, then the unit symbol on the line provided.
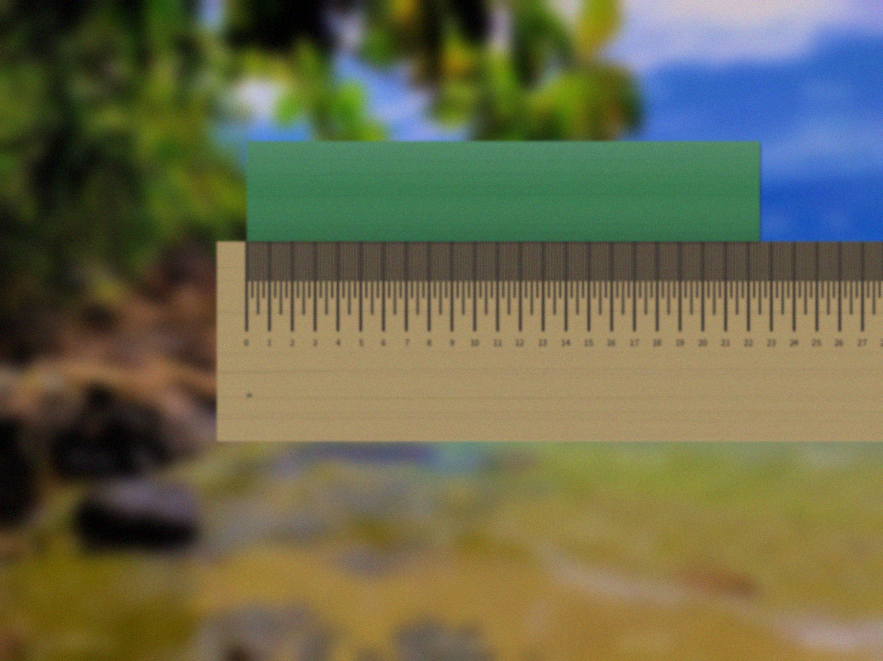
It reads 22.5 in
